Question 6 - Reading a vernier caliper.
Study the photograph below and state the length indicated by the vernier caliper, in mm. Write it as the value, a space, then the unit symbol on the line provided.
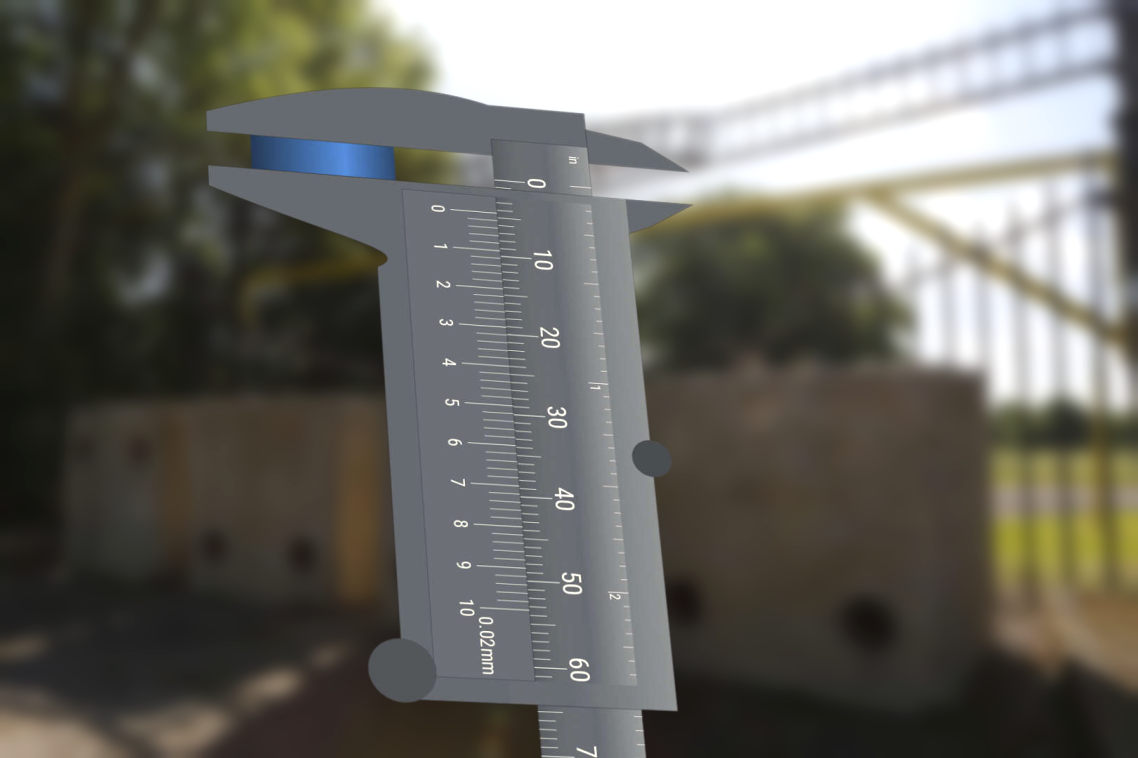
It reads 4.4 mm
